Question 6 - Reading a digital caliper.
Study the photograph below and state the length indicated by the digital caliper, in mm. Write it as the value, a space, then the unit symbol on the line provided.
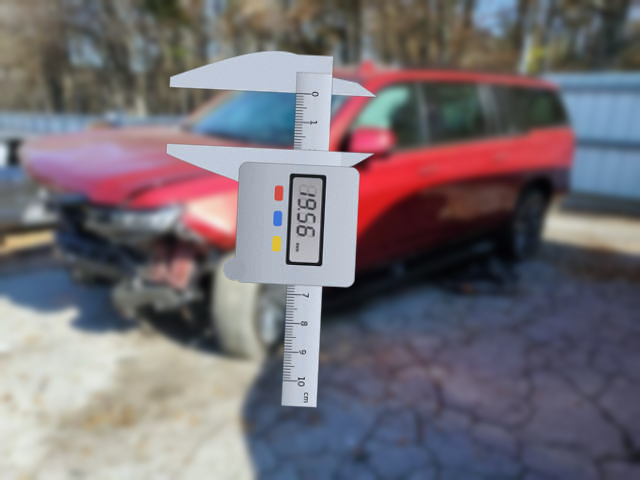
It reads 19.56 mm
